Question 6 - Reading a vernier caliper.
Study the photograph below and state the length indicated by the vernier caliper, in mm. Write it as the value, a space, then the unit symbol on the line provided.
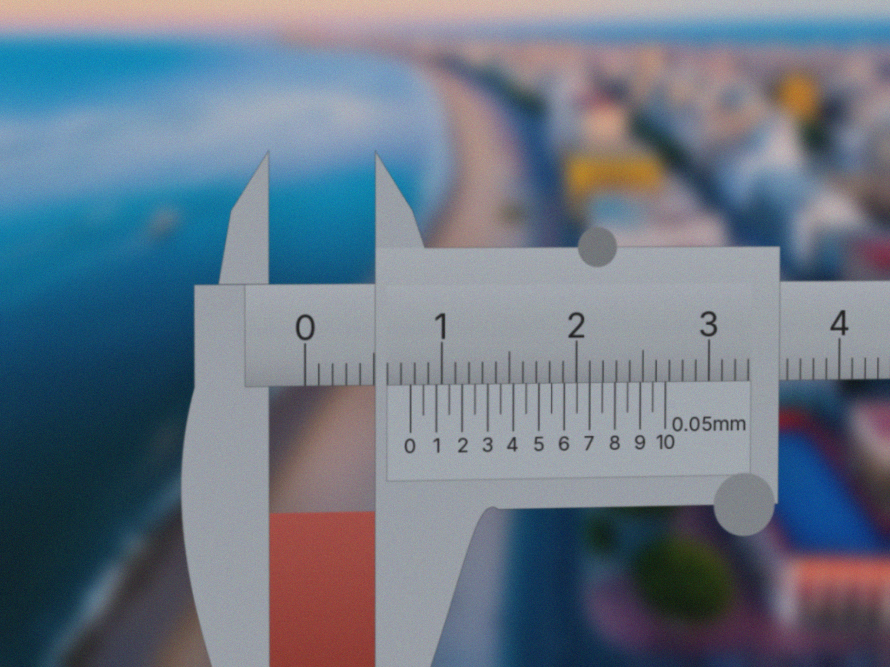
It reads 7.7 mm
